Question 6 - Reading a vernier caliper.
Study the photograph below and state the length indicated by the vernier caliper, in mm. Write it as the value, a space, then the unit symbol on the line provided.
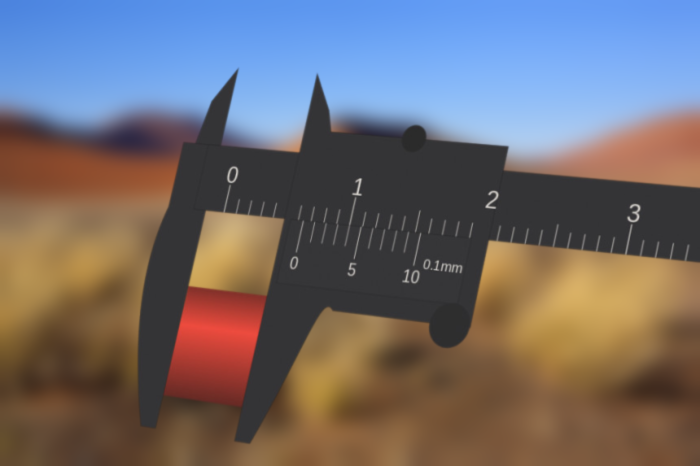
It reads 6.4 mm
